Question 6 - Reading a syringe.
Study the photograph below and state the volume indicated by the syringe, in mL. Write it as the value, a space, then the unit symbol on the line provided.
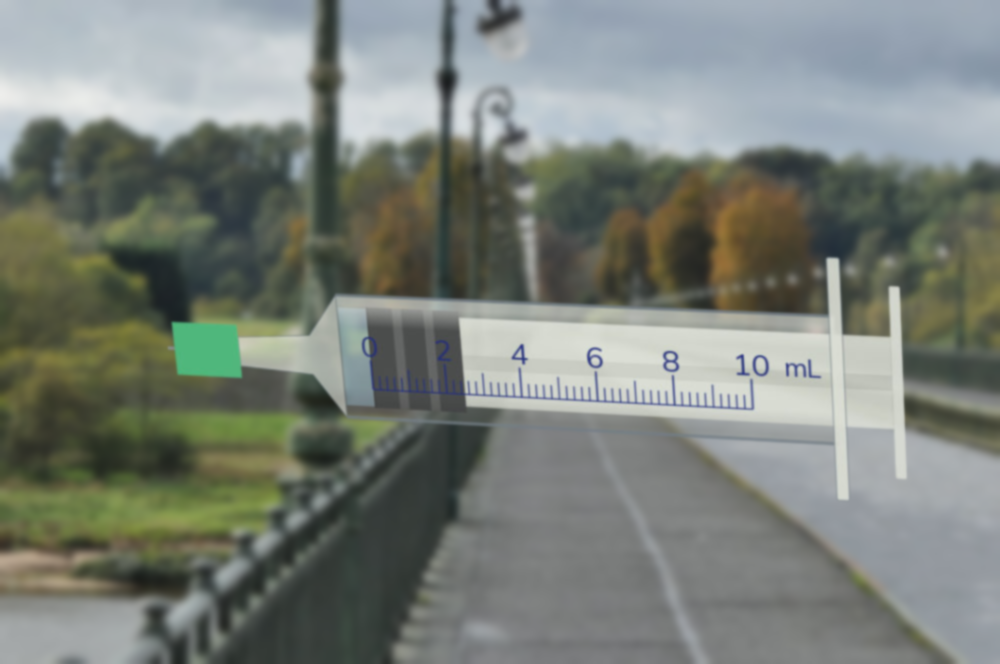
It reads 0 mL
